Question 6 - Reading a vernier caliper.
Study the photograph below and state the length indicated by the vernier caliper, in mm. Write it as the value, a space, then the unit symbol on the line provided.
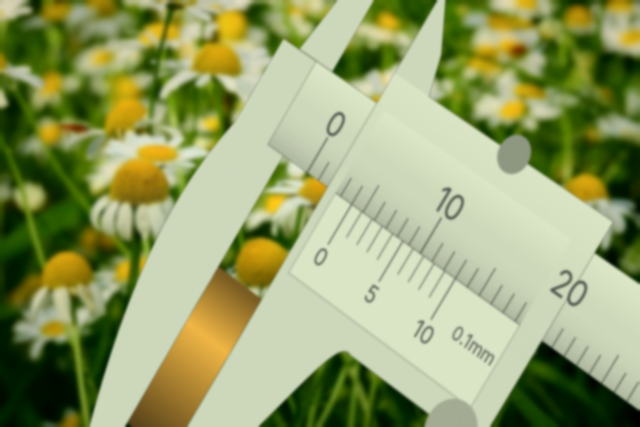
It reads 4.0 mm
